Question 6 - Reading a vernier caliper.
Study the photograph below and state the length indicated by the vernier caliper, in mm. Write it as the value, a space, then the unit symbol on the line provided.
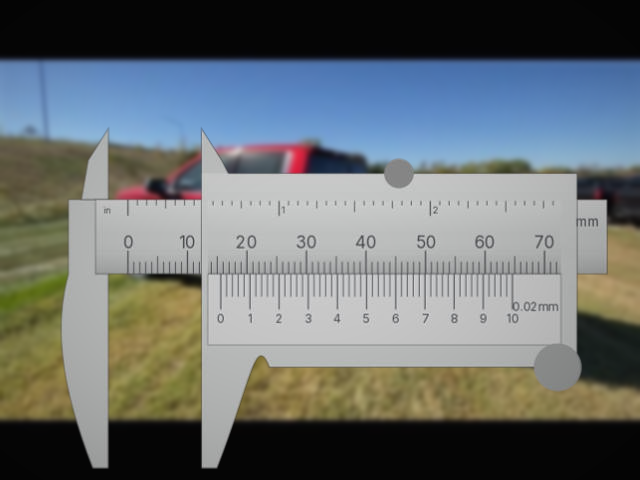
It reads 15.6 mm
